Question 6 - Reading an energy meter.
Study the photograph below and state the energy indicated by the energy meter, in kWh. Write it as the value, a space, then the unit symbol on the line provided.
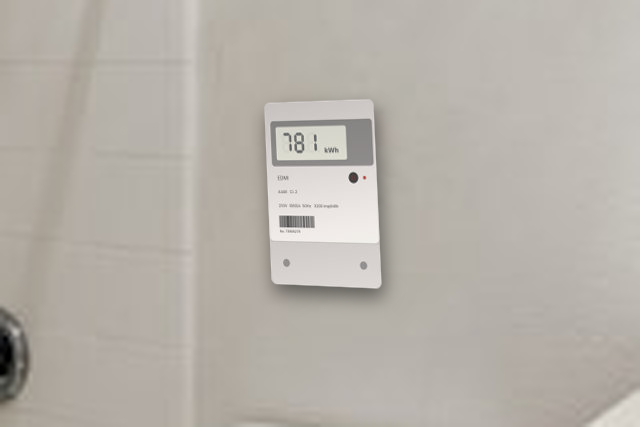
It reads 781 kWh
